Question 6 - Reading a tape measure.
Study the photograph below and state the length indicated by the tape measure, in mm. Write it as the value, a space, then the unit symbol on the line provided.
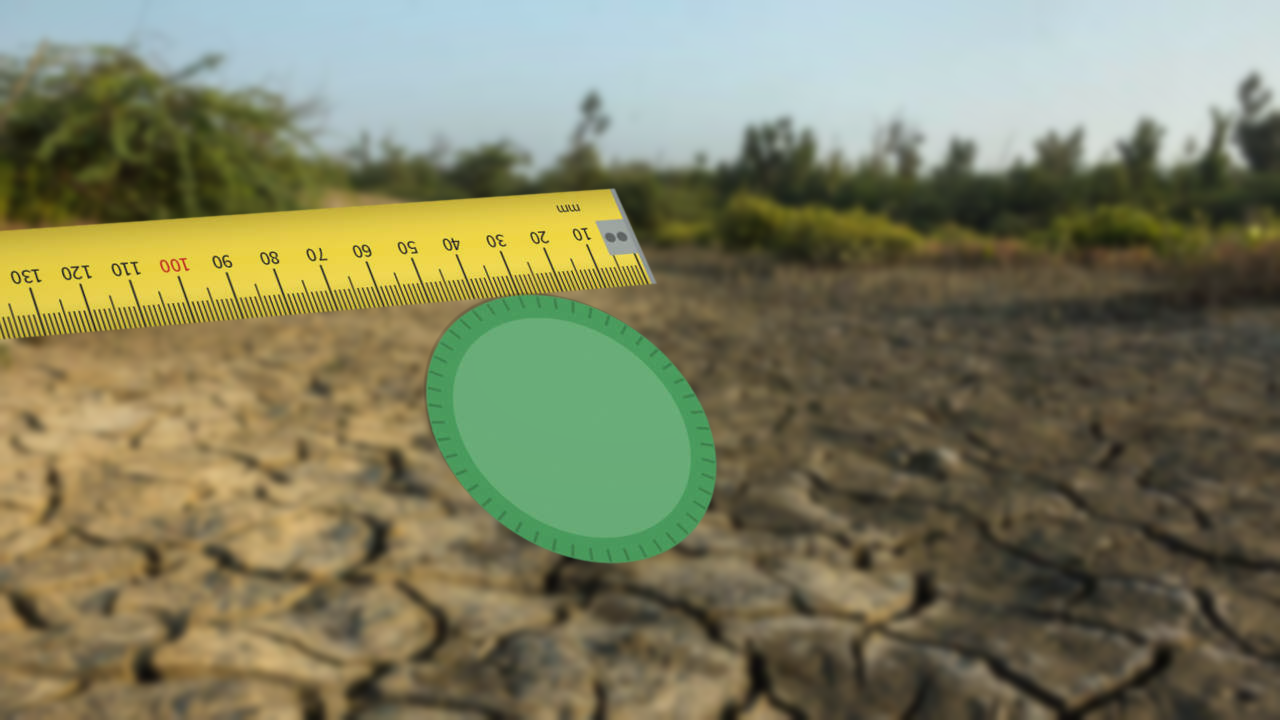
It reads 60 mm
